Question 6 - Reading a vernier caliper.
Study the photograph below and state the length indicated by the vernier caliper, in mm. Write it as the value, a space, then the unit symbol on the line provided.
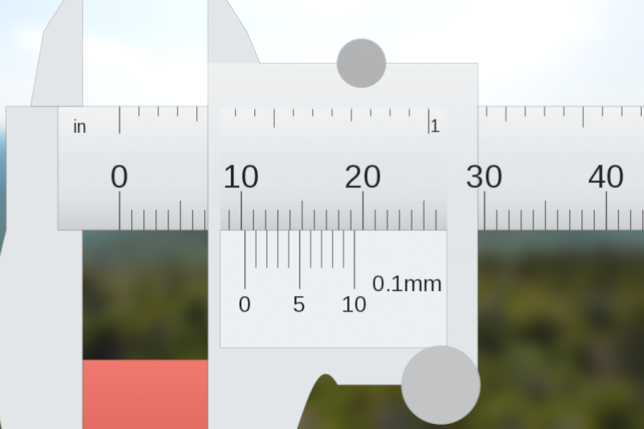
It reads 10.3 mm
